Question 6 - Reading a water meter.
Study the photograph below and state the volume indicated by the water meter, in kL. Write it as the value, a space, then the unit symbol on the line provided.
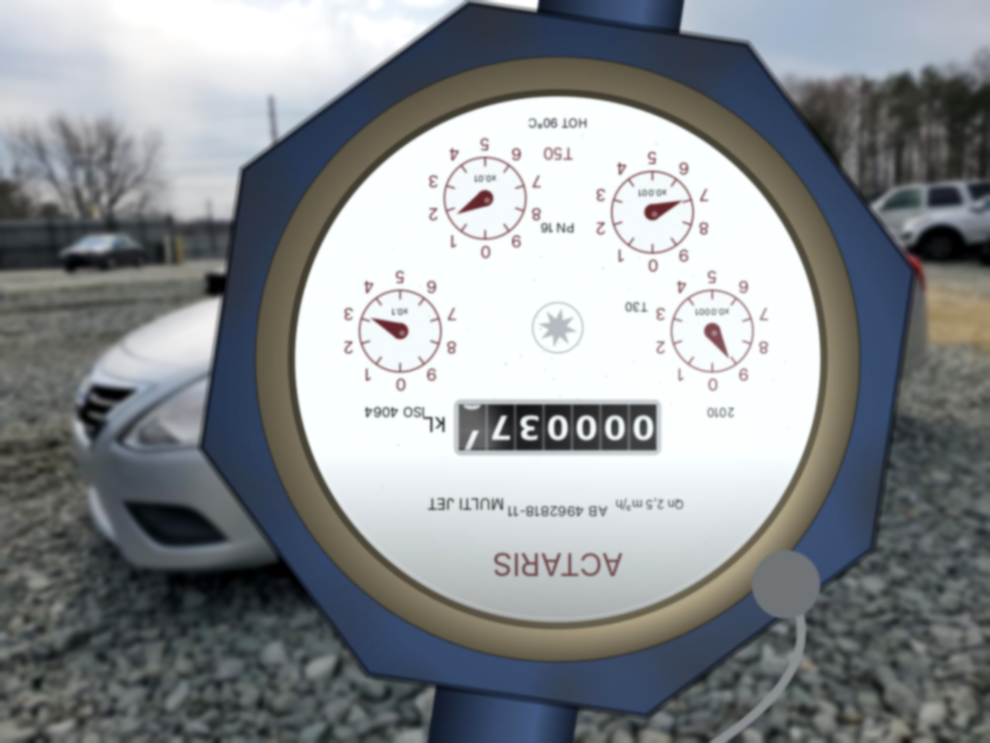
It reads 377.3169 kL
